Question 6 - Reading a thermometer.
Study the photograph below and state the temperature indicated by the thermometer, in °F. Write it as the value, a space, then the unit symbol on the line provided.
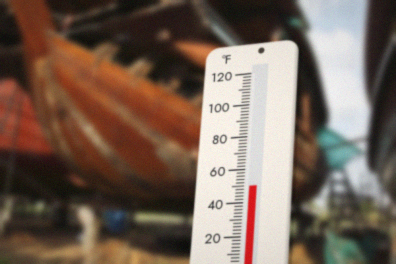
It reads 50 °F
